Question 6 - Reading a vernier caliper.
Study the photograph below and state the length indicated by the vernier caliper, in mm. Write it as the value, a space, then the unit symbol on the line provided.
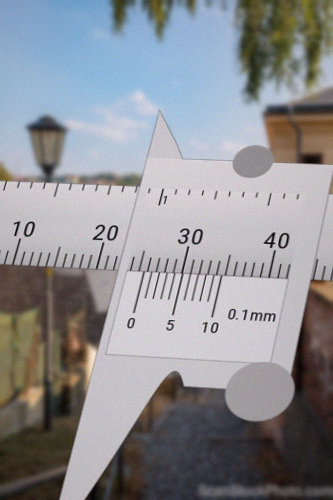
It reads 25.6 mm
